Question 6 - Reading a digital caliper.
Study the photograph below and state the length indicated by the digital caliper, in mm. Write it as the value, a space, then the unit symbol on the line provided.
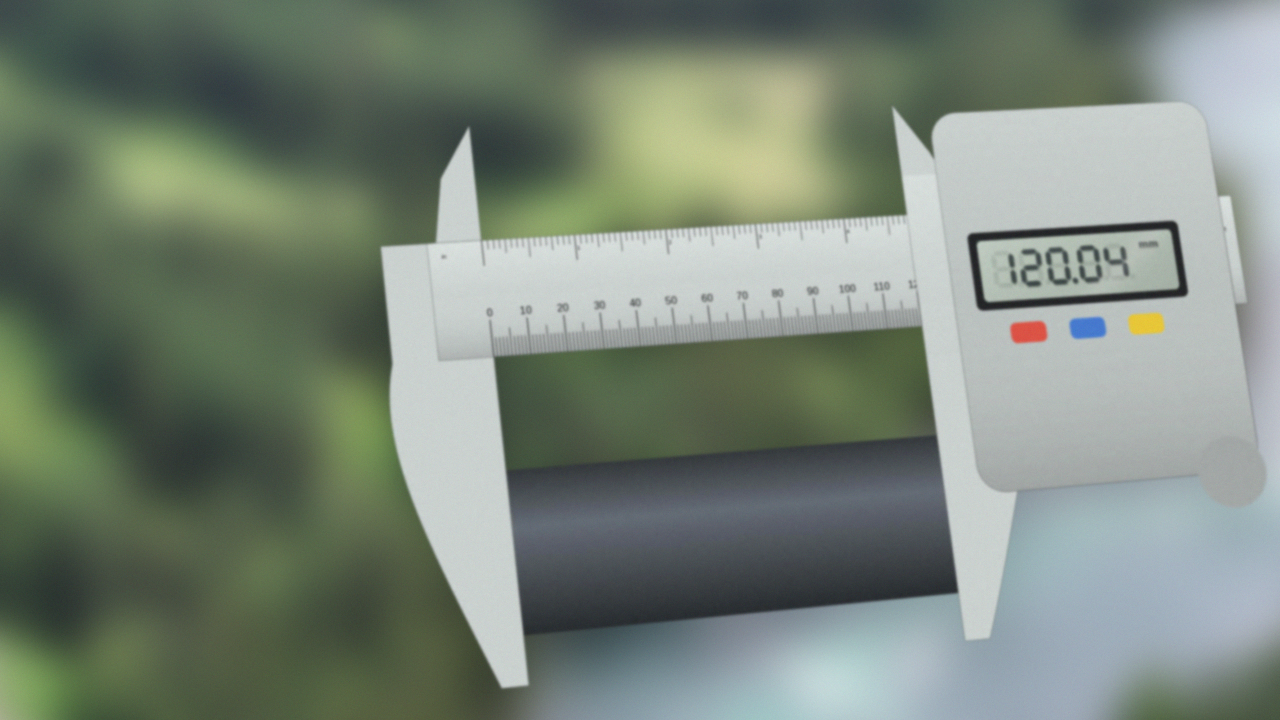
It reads 120.04 mm
